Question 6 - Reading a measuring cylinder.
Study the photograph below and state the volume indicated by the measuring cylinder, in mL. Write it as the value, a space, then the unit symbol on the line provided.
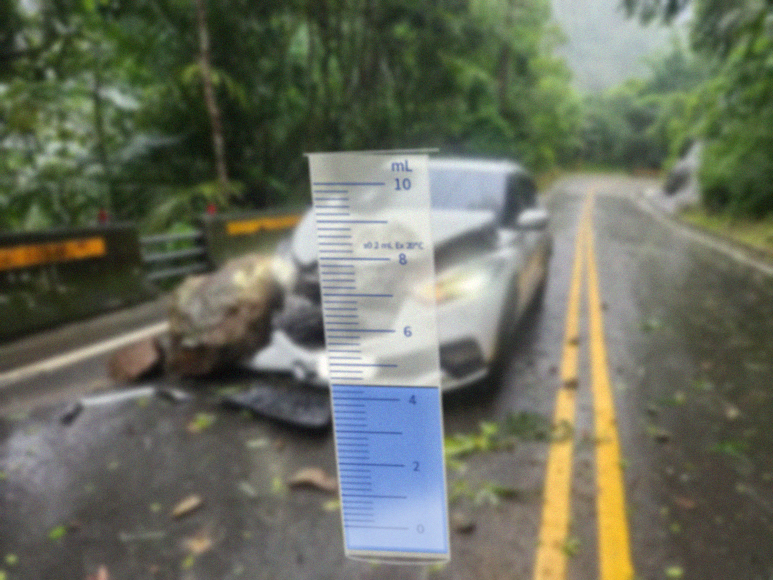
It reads 4.4 mL
